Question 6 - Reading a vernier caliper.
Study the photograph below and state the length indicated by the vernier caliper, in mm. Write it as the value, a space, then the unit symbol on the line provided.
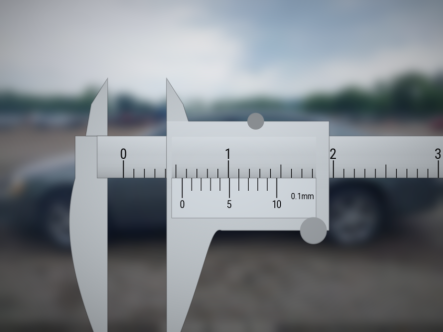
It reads 5.6 mm
